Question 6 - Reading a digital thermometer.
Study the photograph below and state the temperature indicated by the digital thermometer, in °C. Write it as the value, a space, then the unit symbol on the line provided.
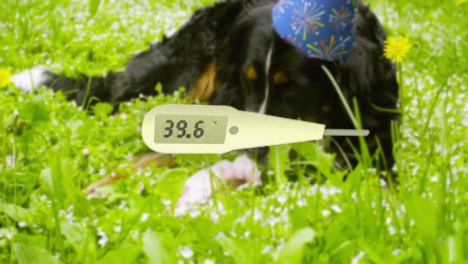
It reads 39.6 °C
